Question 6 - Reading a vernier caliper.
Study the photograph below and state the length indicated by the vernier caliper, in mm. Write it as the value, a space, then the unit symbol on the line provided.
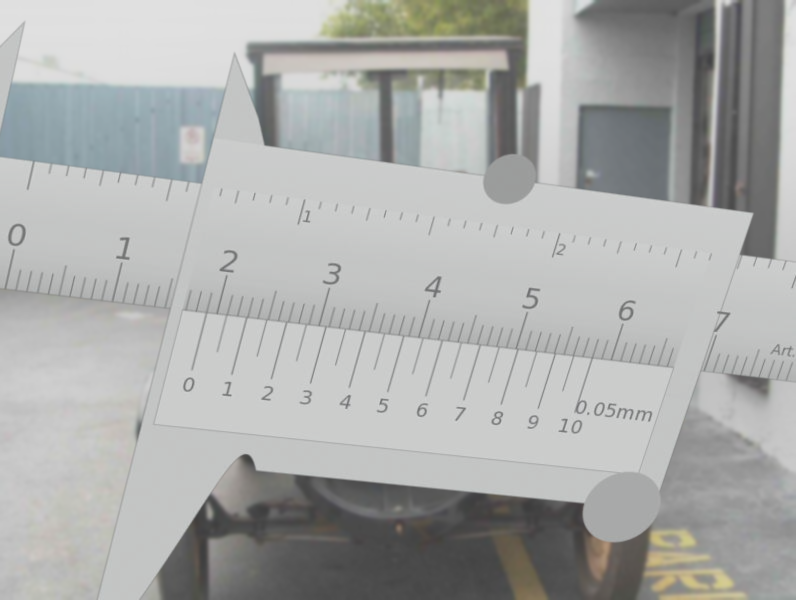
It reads 19.0 mm
